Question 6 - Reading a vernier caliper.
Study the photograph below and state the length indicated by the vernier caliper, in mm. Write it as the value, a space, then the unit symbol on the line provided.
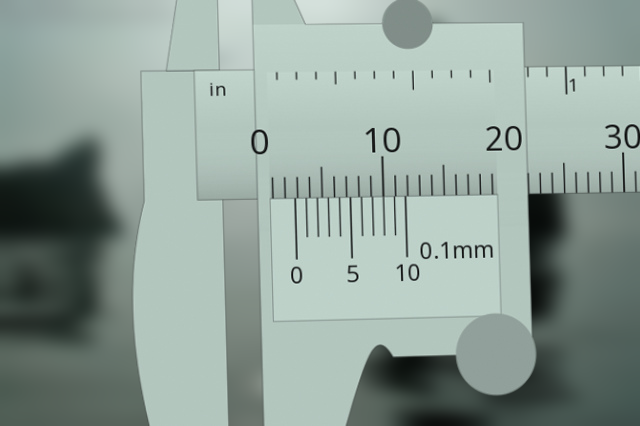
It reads 2.8 mm
